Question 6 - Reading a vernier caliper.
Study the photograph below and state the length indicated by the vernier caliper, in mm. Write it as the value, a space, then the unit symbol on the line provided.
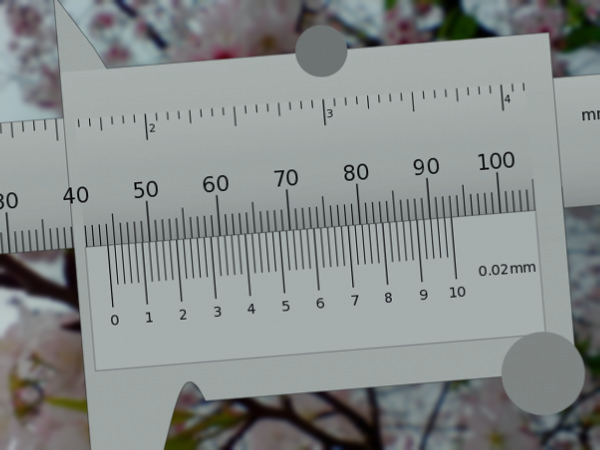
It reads 44.0 mm
